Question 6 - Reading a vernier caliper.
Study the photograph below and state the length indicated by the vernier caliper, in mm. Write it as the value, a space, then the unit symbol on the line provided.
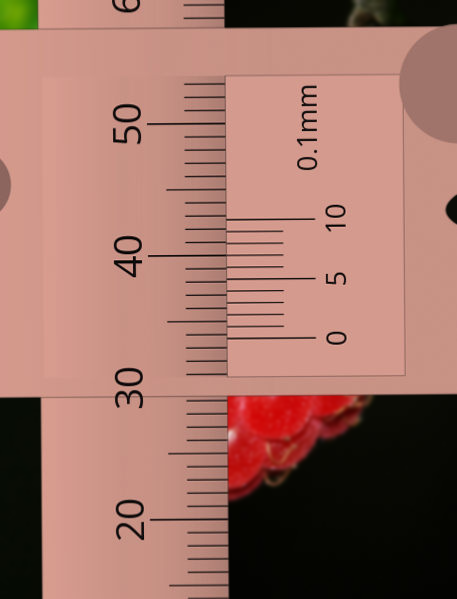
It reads 33.7 mm
